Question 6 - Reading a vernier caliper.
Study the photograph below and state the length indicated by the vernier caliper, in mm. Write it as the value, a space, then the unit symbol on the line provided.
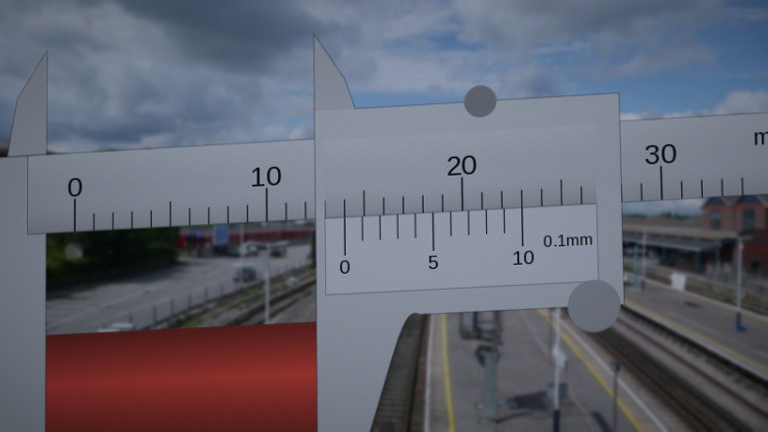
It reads 14.0 mm
